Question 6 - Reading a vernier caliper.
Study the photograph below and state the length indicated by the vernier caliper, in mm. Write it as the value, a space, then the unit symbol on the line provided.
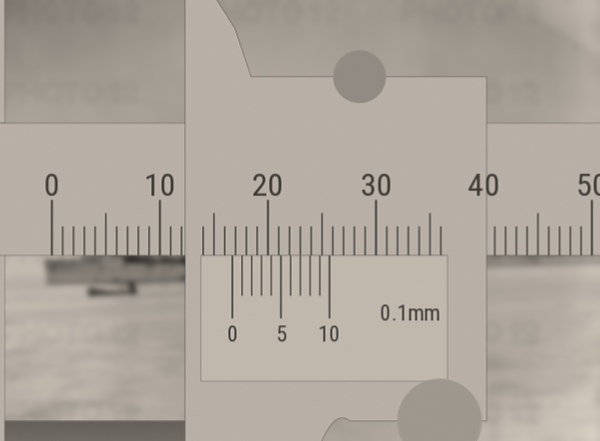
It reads 16.7 mm
